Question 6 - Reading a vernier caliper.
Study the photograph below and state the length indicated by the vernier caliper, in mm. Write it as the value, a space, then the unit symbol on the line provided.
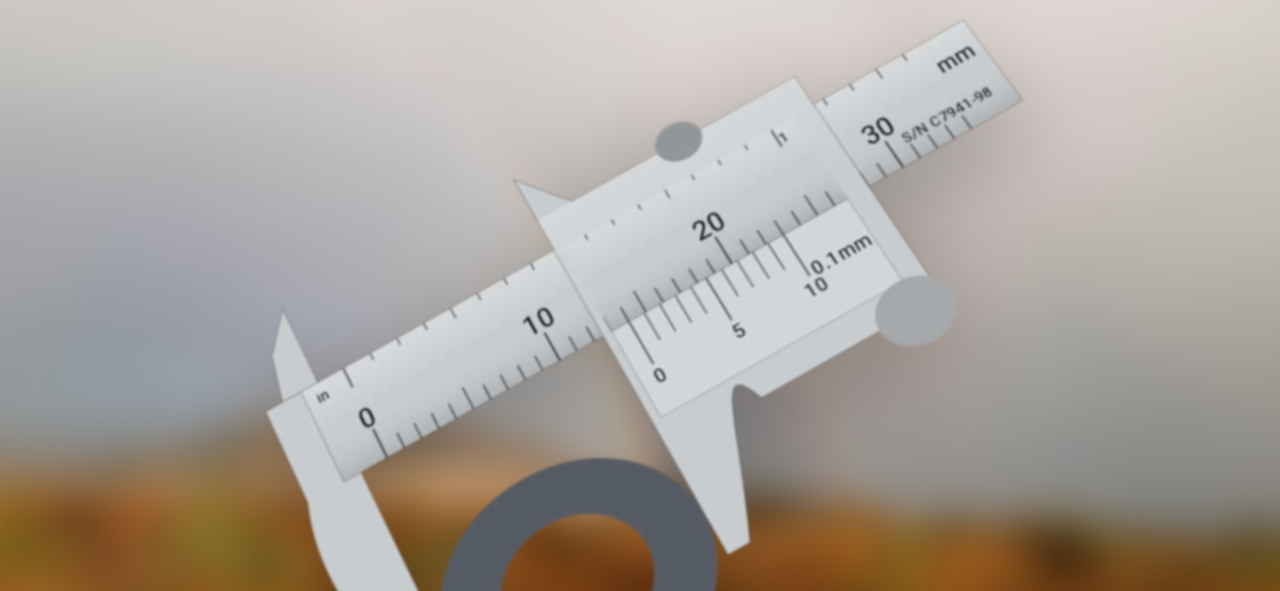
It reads 14.0 mm
